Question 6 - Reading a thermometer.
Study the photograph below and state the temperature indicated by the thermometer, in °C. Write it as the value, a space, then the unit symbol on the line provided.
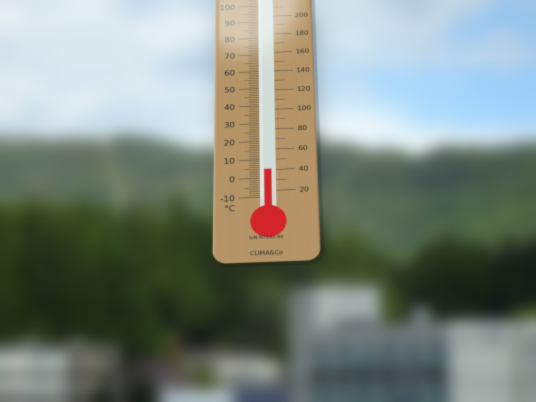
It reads 5 °C
